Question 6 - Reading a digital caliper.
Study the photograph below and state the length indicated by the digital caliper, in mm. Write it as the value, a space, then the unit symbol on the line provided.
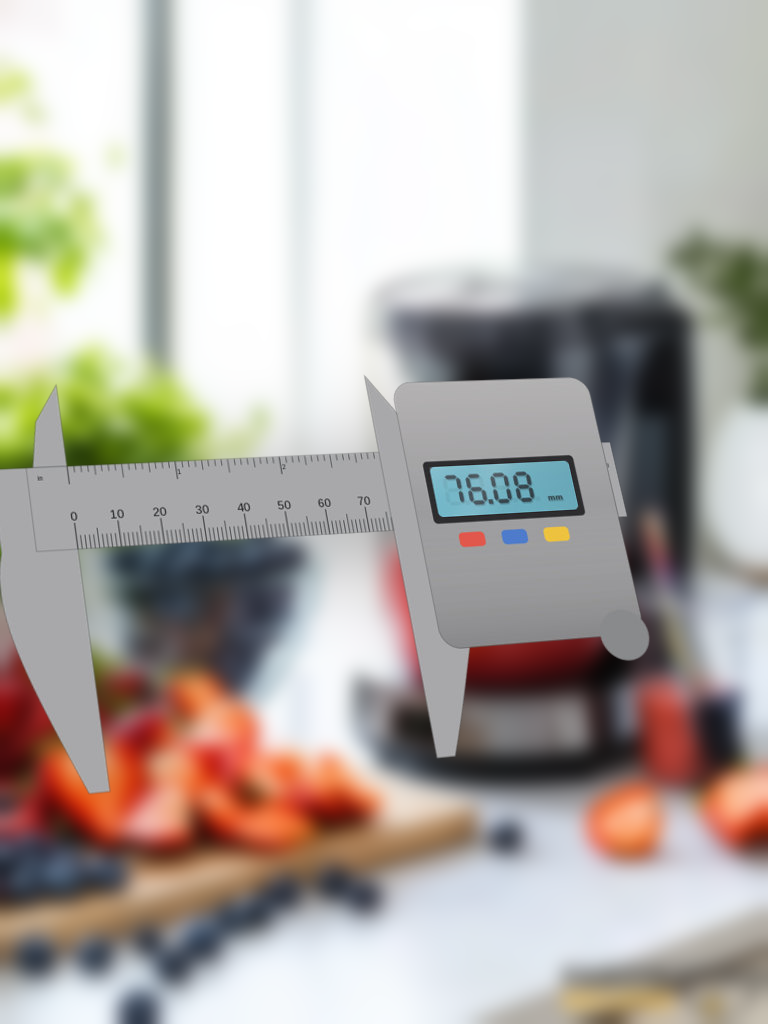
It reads 76.08 mm
